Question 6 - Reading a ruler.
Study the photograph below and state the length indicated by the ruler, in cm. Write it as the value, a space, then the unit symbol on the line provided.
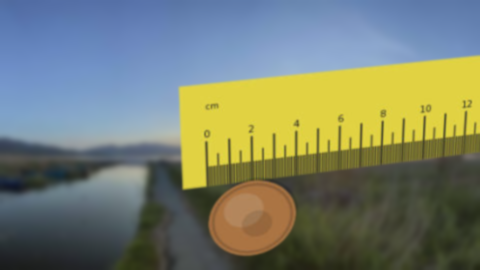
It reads 4 cm
